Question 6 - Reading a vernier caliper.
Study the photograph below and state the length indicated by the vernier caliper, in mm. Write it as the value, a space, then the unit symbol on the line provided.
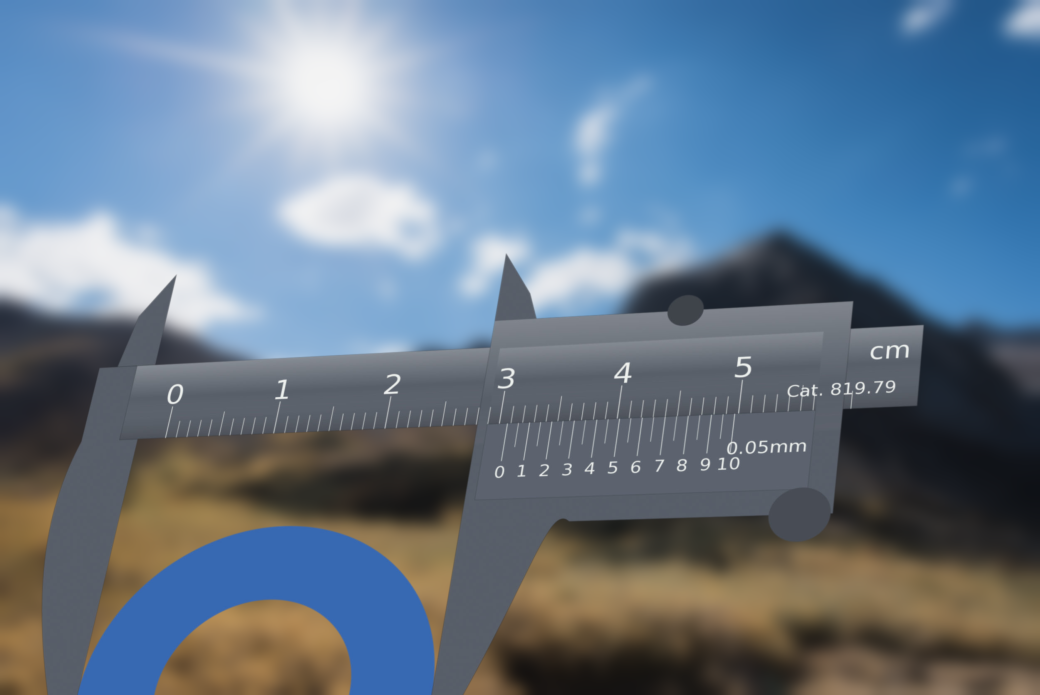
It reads 30.7 mm
